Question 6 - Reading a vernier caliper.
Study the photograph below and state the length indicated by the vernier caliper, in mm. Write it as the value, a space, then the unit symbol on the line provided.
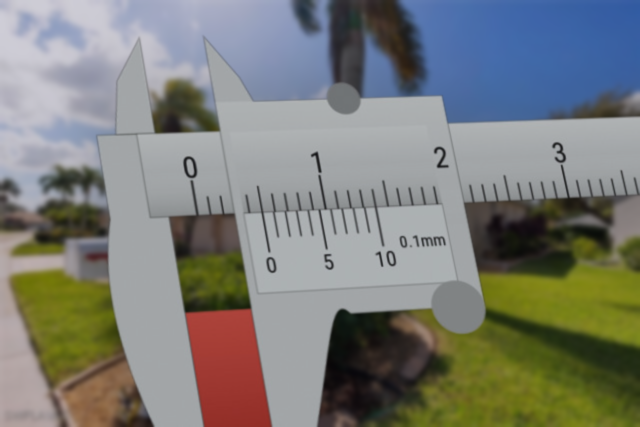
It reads 5.0 mm
